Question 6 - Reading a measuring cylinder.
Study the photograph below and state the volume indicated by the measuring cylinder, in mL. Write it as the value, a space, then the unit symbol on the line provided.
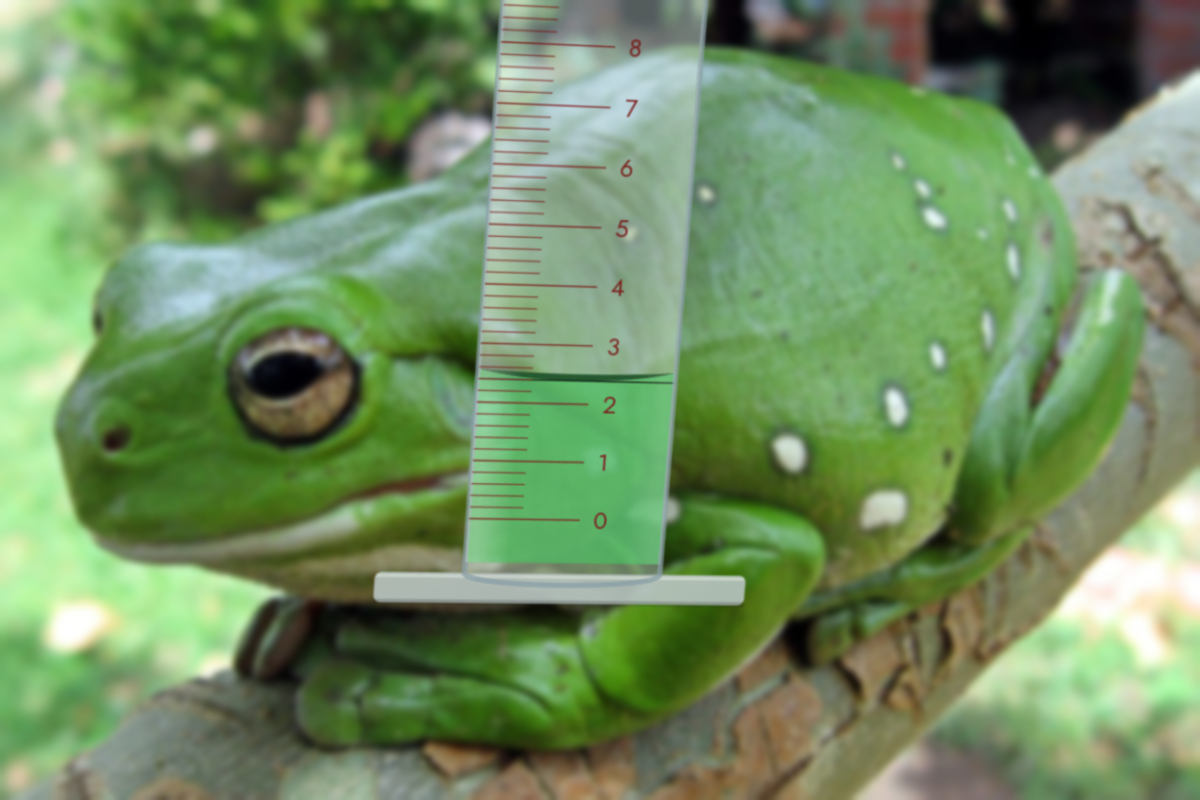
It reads 2.4 mL
